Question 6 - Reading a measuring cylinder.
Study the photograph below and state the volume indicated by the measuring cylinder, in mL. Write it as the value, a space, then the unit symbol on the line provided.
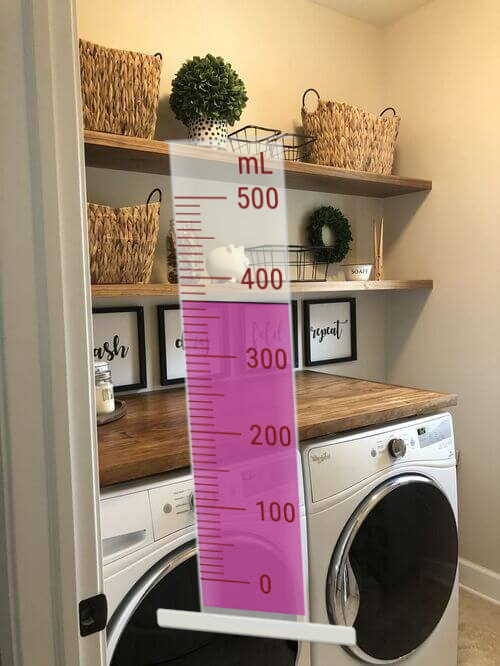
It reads 370 mL
